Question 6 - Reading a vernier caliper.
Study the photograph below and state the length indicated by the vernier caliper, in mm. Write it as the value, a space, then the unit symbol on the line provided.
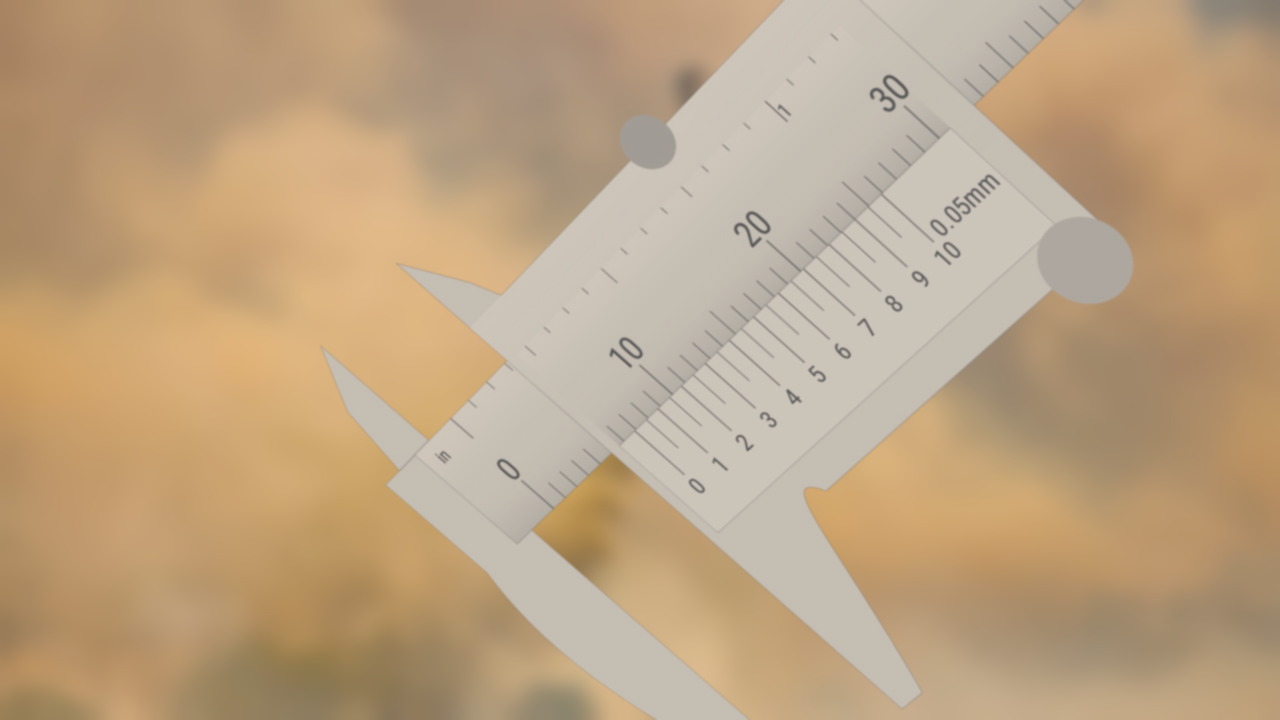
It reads 6.9 mm
